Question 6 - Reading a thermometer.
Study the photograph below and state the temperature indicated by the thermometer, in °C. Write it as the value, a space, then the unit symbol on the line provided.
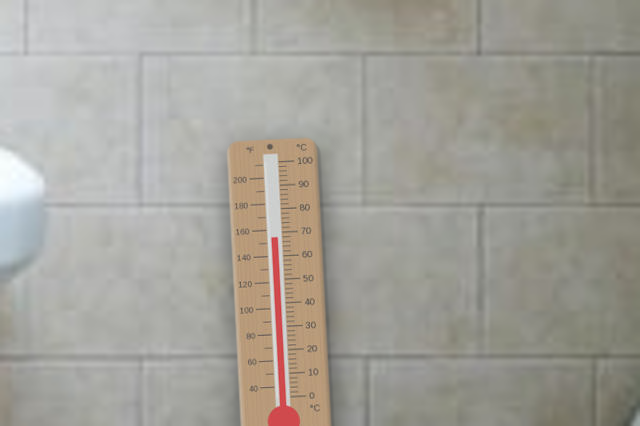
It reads 68 °C
